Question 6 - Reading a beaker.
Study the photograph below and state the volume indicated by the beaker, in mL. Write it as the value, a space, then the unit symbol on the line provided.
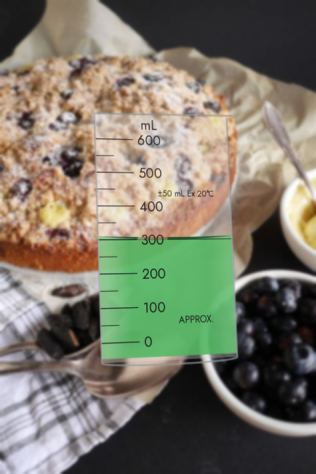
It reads 300 mL
